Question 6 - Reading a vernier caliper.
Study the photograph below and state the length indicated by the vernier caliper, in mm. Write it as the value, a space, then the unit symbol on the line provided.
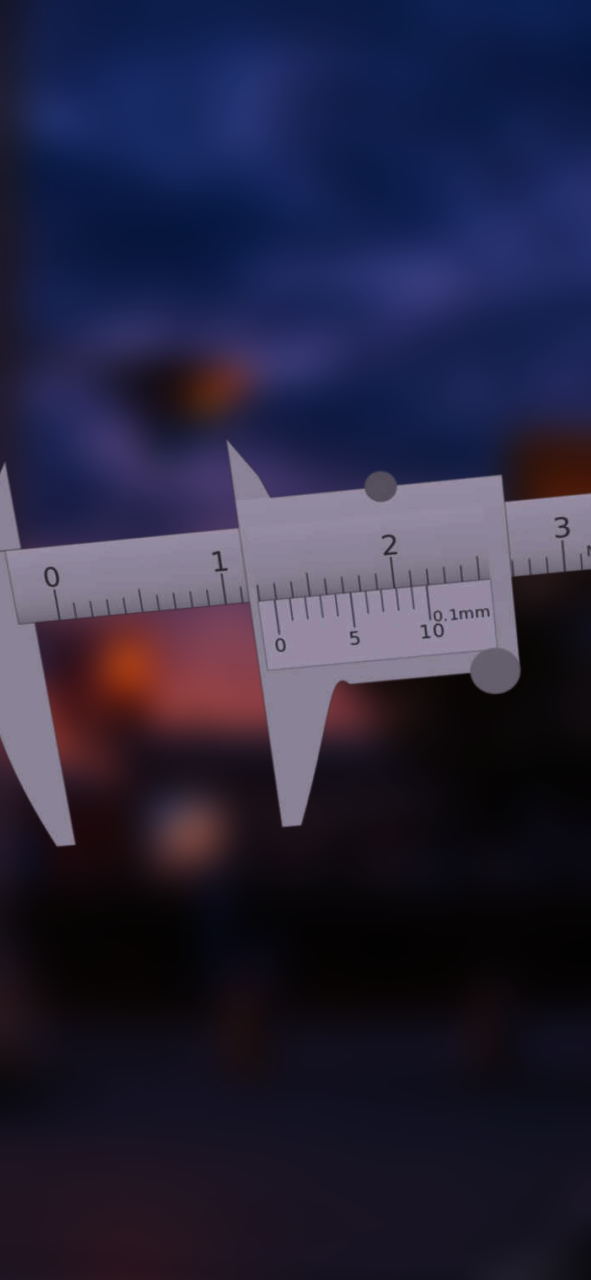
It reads 12.9 mm
